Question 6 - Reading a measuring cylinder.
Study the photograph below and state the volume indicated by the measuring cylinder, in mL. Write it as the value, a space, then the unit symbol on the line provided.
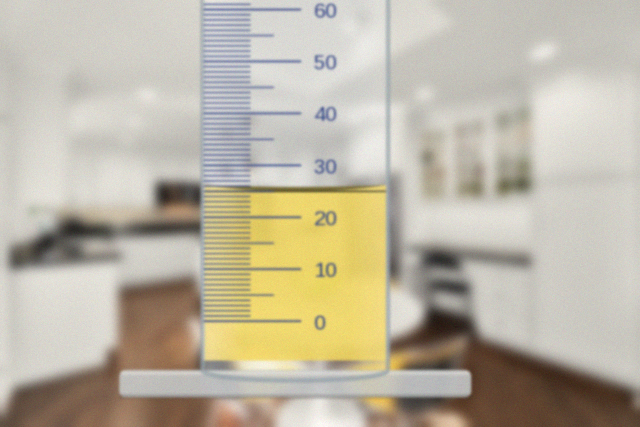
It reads 25 mL
